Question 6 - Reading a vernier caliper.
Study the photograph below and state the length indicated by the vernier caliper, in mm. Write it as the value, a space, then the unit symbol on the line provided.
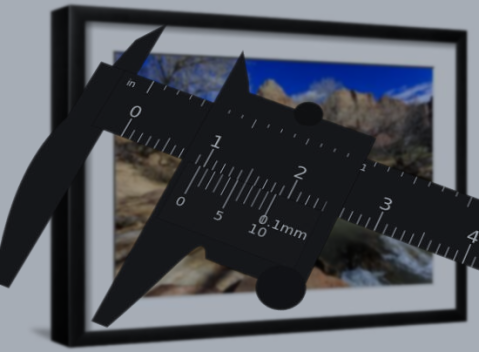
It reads 9.6 mm
